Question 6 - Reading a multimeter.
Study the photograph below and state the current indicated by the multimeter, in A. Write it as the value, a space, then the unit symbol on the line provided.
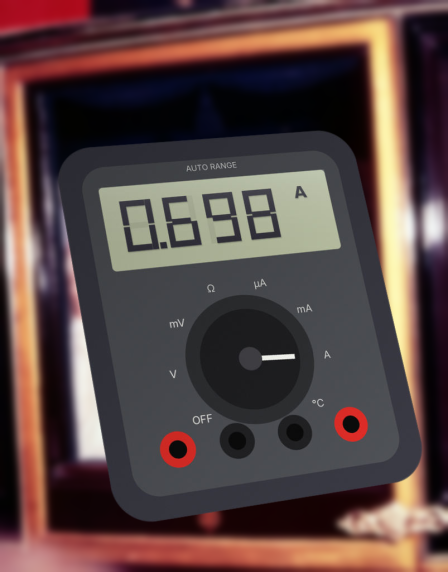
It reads 0.698 A
